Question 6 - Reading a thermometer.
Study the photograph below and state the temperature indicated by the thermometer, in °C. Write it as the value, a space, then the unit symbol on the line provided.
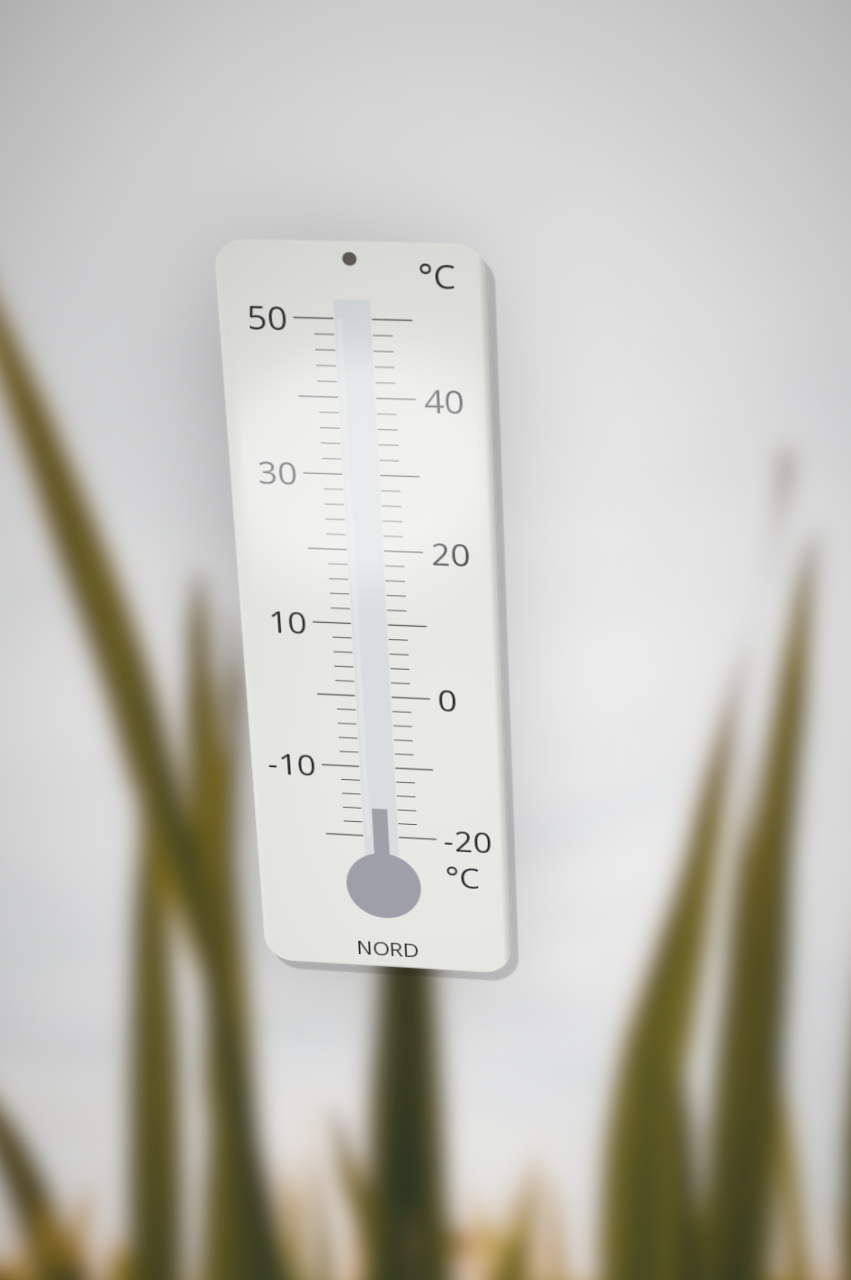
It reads -16 °C
